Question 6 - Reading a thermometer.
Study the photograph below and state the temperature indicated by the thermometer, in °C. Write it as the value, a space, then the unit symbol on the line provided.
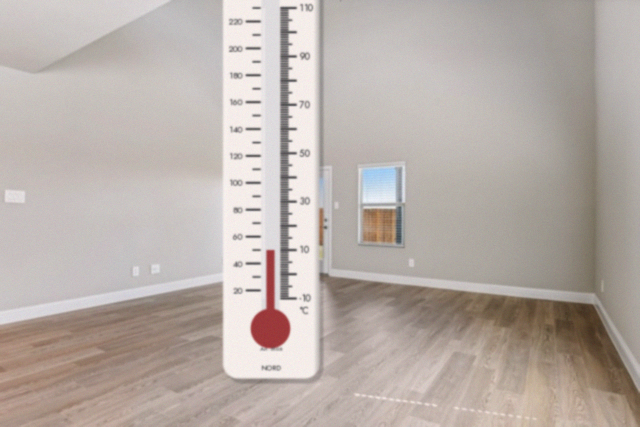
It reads 10 °C
